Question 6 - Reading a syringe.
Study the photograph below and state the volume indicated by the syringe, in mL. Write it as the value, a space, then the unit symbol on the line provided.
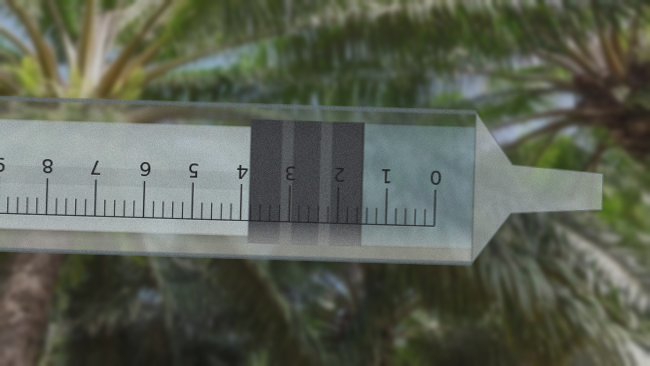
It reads 1.5 mL
